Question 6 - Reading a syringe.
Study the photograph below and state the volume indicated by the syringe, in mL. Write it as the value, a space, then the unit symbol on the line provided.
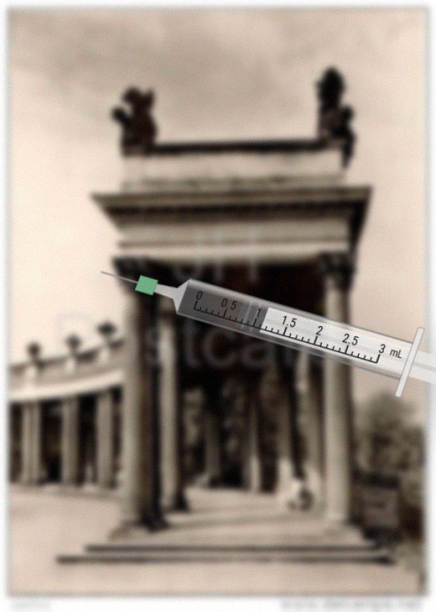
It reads 0.7 mL
